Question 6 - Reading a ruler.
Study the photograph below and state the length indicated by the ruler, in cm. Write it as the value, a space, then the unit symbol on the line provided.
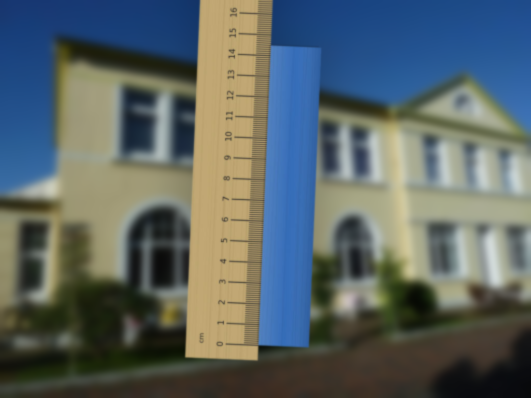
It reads 14.5 cm
